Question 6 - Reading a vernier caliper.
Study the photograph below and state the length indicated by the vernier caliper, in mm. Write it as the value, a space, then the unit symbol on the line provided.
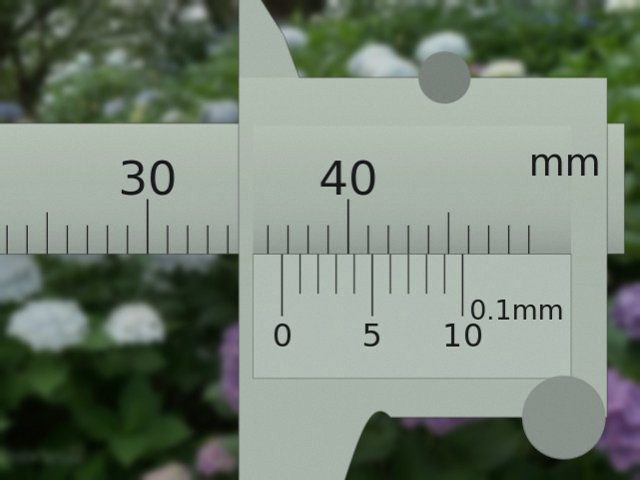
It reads 36.7 mm
